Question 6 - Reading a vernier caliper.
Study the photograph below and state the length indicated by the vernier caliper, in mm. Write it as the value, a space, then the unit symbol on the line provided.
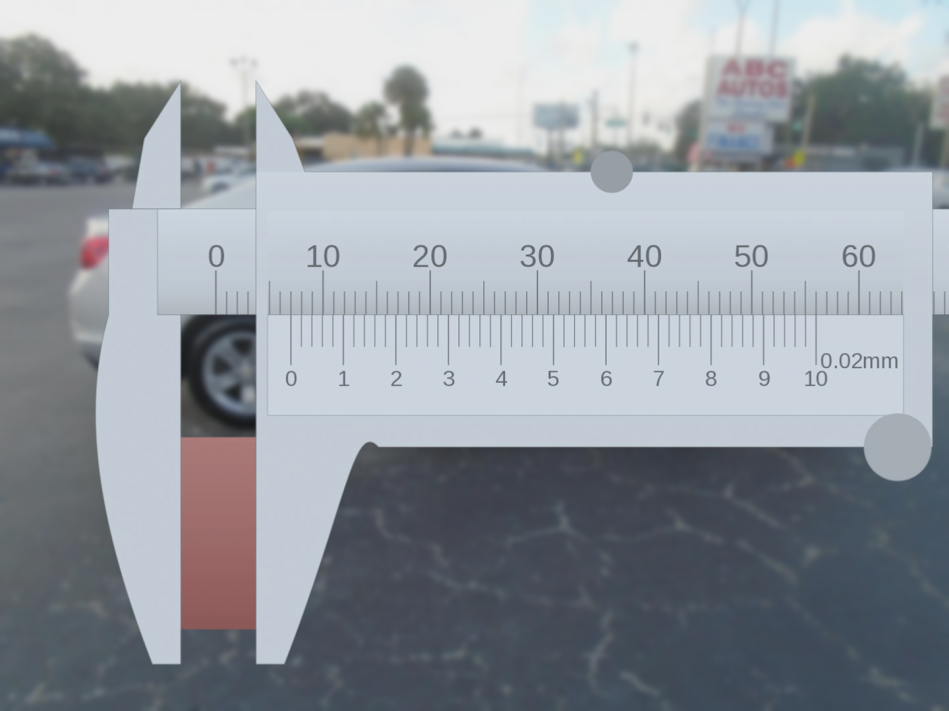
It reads 7.0 mm
